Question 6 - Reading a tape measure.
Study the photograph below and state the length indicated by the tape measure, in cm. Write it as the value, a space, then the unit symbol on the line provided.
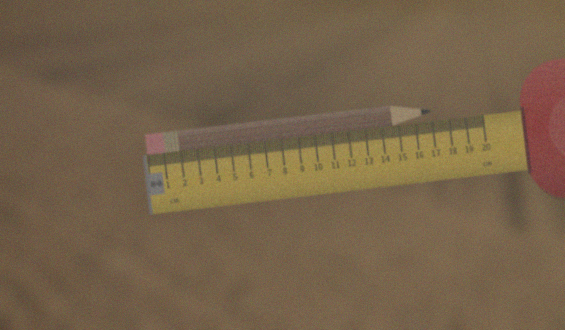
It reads 17 cm
